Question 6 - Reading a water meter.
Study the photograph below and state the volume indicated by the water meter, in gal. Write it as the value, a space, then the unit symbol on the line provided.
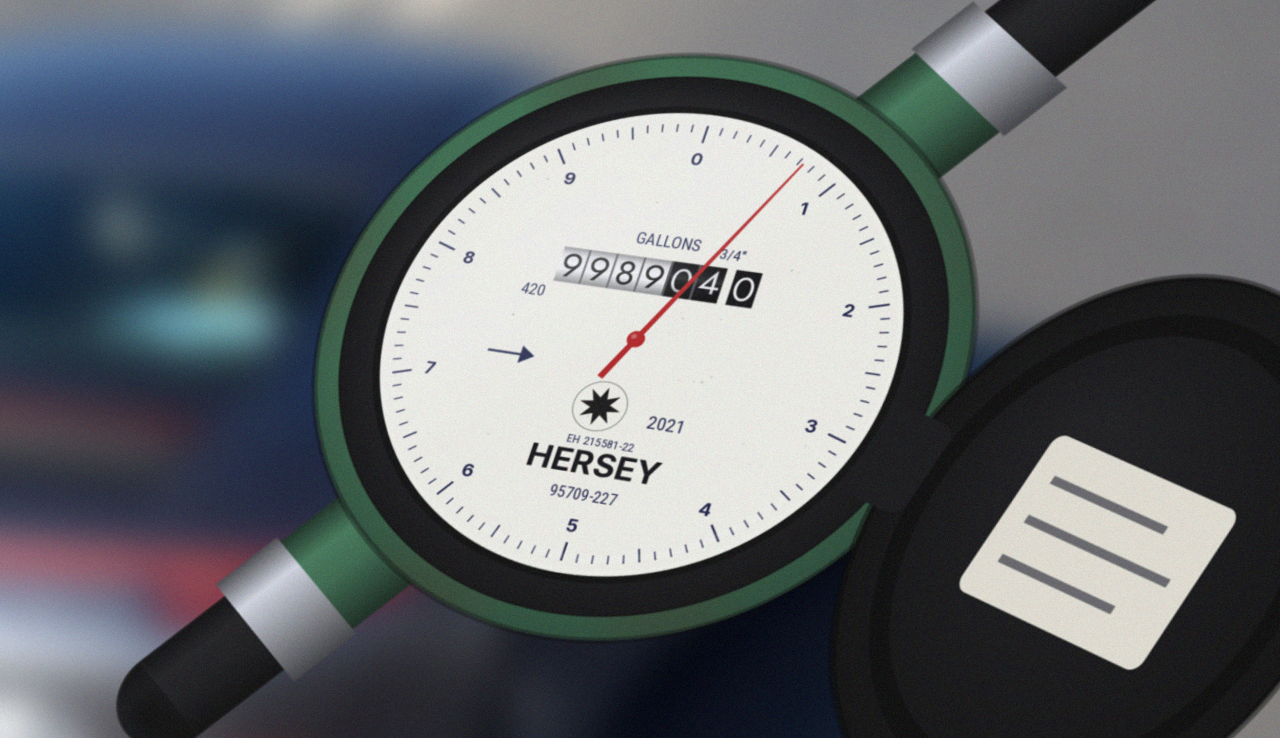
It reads 9989040.7 gal
